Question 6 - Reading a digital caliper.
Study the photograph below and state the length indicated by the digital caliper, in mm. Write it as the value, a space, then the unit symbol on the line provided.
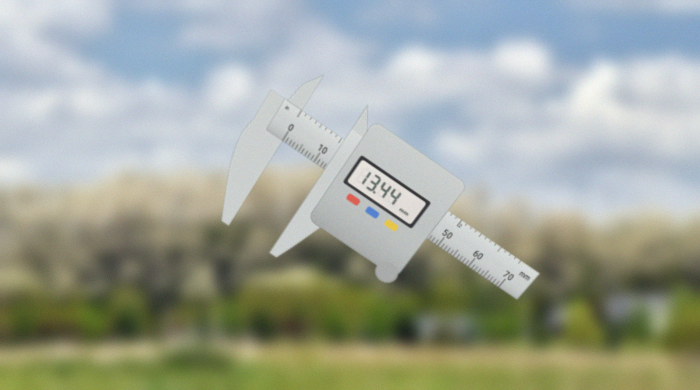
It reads 13.44 mm
